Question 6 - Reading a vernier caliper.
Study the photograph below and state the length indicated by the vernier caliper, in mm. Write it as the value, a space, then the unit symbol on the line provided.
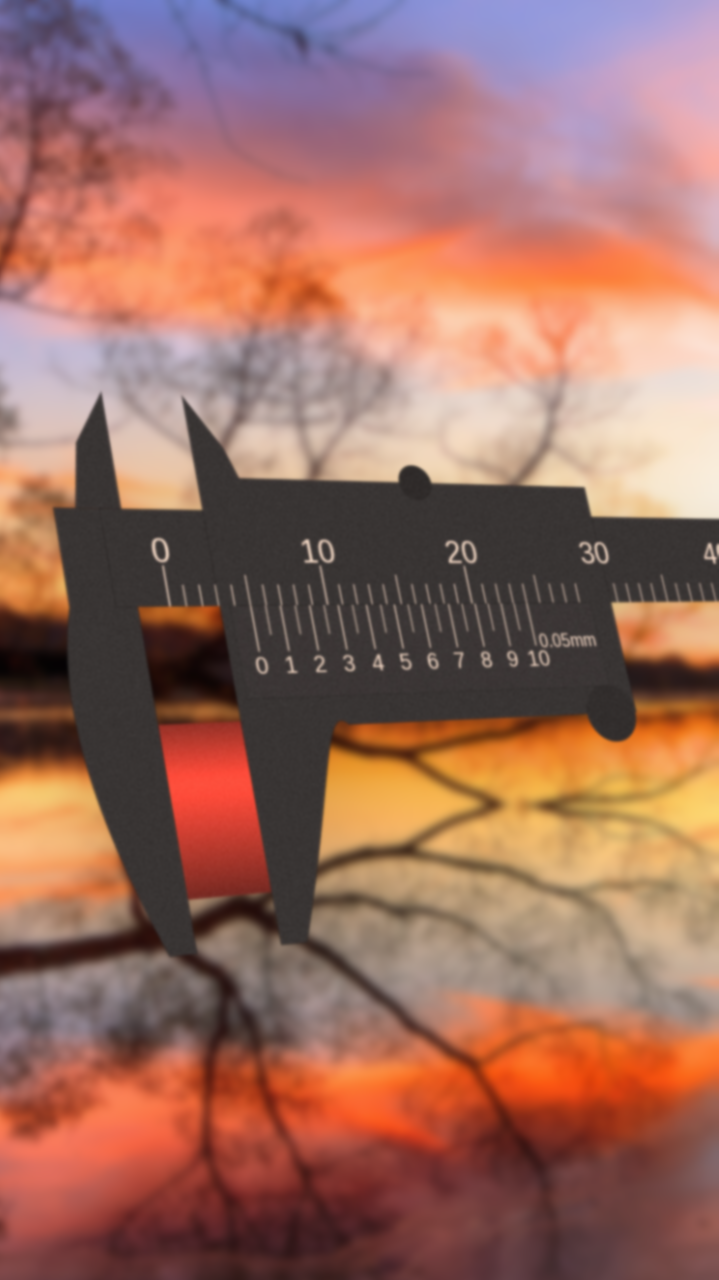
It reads 5.0 mm
